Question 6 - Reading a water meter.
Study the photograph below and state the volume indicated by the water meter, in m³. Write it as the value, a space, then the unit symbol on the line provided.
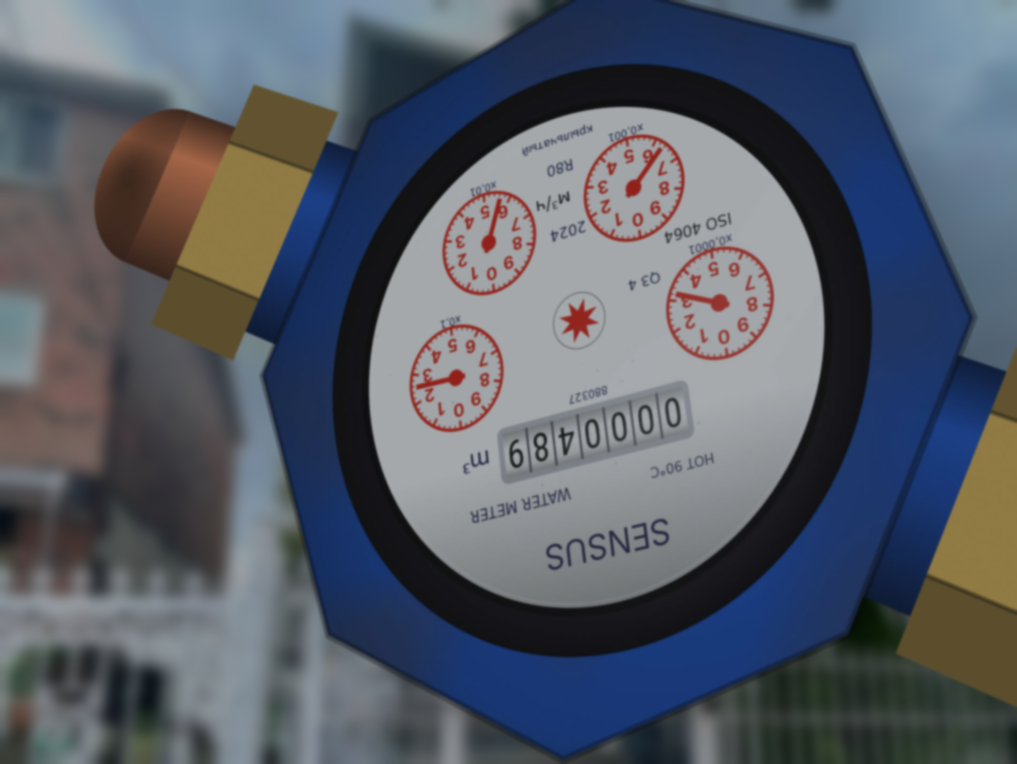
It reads 489.2563 m³
